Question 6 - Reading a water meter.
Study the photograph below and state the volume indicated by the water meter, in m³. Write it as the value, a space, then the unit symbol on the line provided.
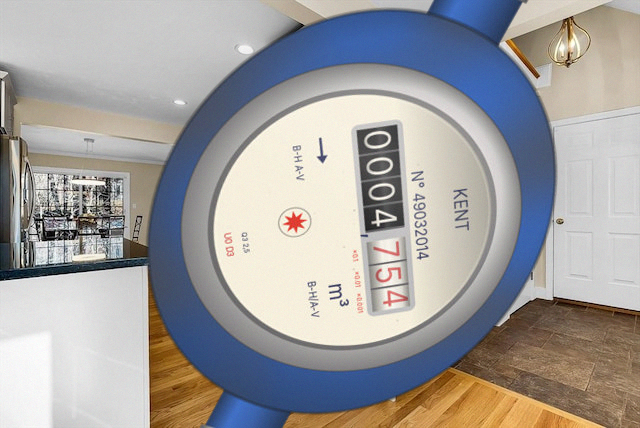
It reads 4.754 m³
